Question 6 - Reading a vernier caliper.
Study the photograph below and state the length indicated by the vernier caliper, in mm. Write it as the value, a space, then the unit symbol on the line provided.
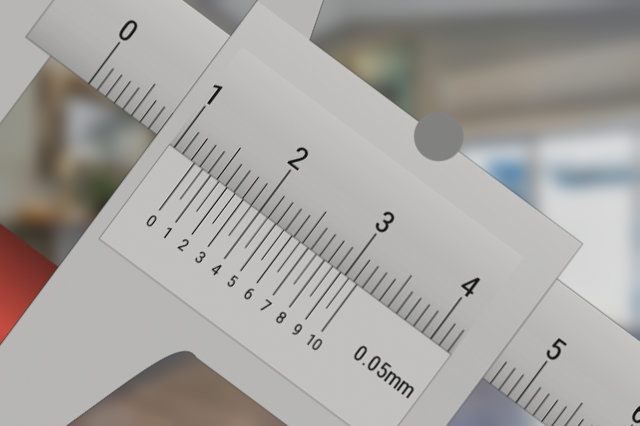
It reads 12.4 mm
